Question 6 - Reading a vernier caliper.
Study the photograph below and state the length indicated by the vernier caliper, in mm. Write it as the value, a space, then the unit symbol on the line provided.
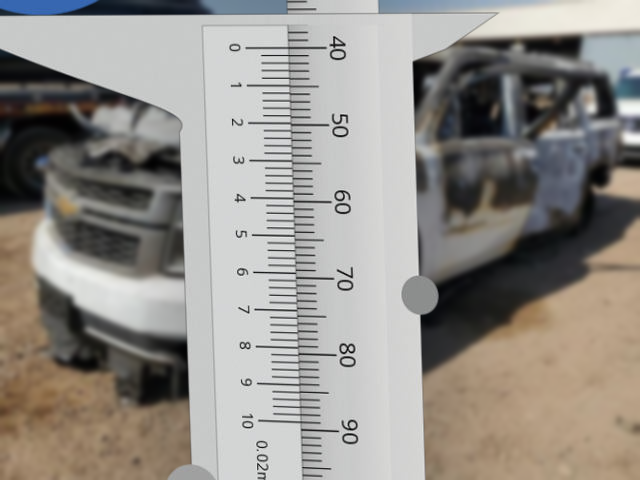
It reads 40.0 mm
